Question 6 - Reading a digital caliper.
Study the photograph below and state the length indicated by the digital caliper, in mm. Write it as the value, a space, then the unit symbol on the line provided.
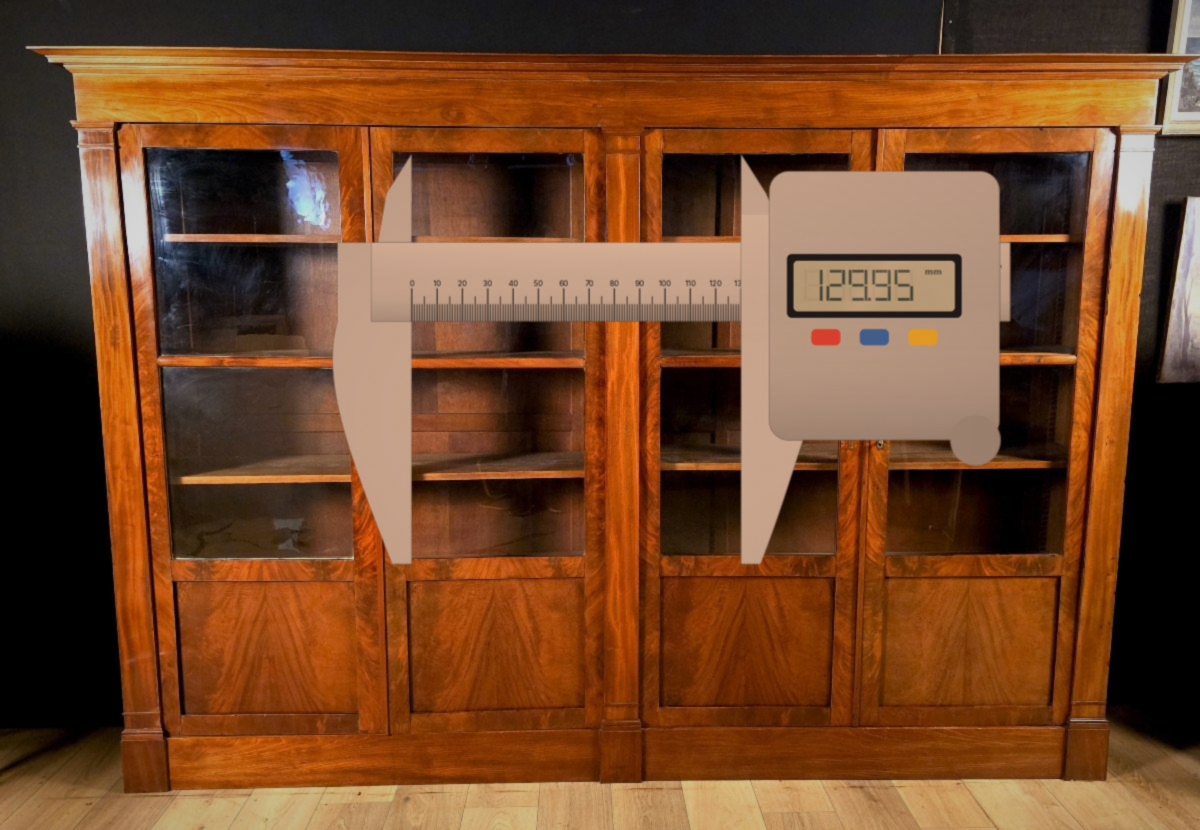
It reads 129.95 mm
